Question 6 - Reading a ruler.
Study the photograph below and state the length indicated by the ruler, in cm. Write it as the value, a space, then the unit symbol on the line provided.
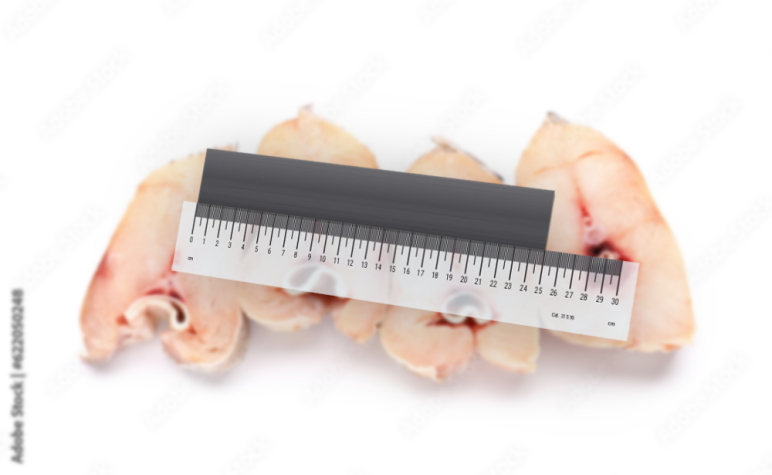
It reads 25 cm
